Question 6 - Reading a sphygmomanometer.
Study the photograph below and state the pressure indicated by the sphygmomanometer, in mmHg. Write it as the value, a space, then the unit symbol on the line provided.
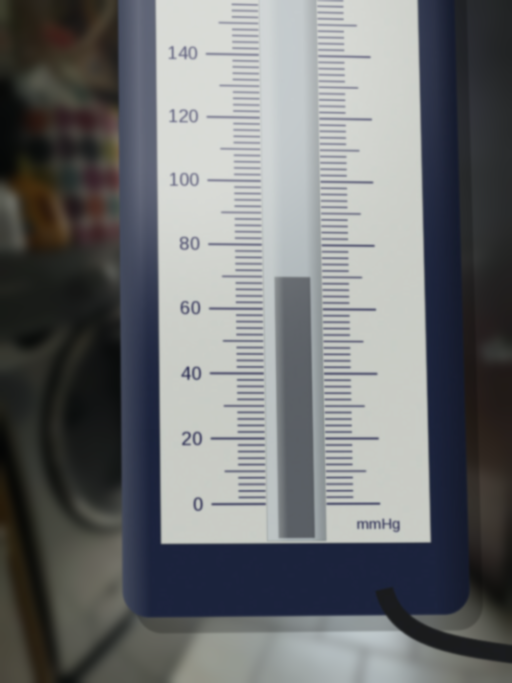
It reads 70 mmHg
